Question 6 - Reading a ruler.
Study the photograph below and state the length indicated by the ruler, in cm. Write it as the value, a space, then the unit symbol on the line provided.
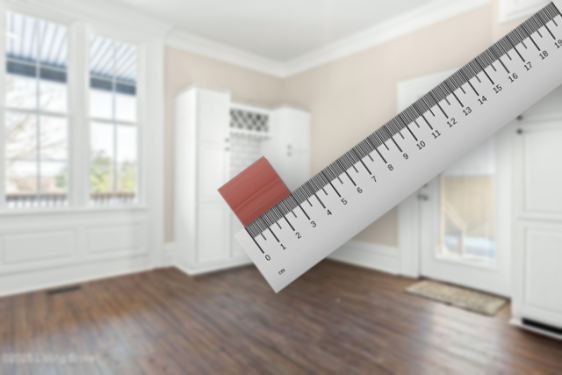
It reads 3 cm
